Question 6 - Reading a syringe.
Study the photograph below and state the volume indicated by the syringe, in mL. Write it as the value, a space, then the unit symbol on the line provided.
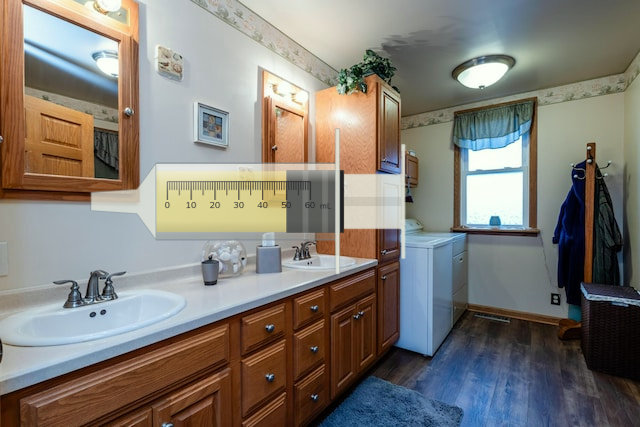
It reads 50 mL
